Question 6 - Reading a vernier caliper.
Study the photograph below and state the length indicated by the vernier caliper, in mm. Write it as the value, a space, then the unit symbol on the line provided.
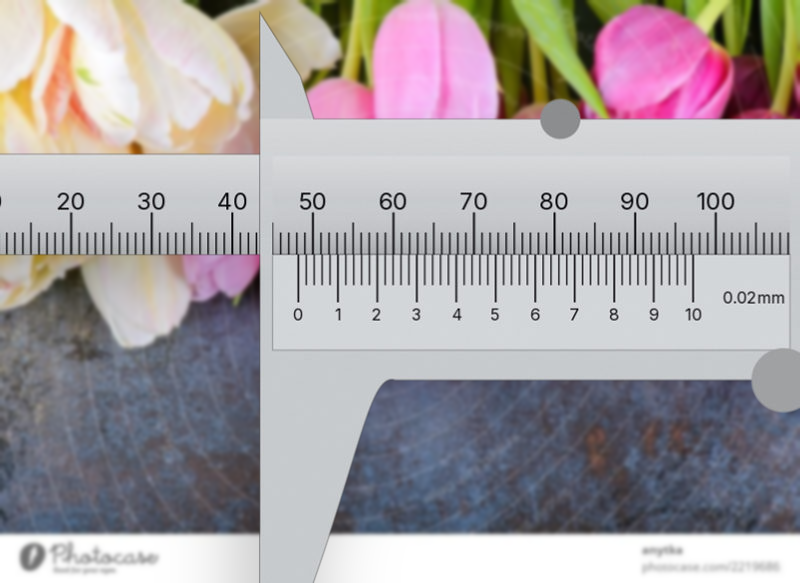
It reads 48.2 mm
